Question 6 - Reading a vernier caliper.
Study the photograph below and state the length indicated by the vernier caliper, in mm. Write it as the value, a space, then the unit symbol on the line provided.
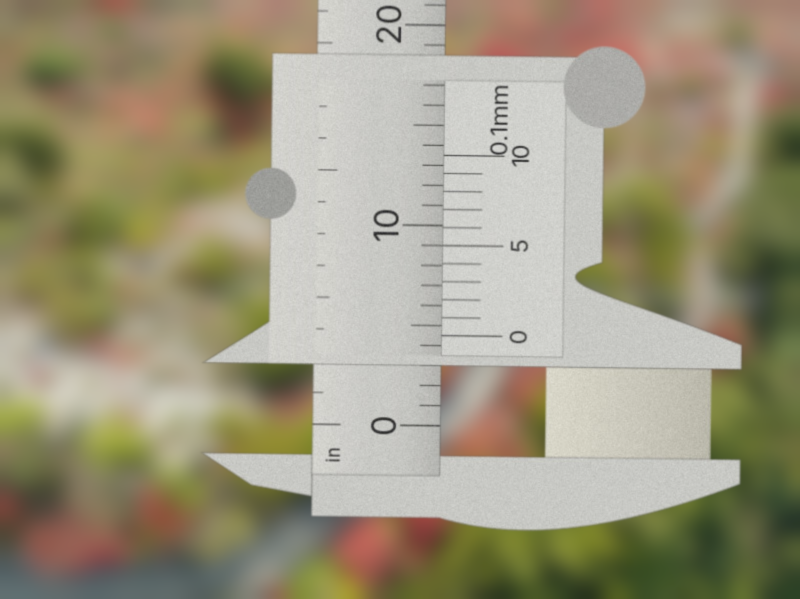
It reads 4.5 mm
